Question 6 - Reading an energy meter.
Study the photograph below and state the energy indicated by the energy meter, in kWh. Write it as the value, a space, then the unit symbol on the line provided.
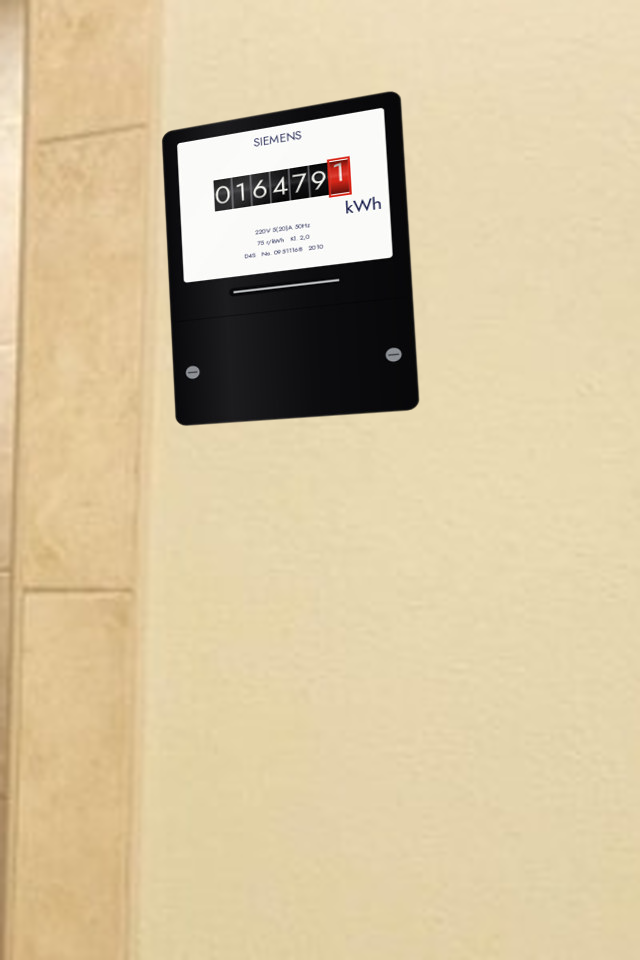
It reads 16479.1 kWh
